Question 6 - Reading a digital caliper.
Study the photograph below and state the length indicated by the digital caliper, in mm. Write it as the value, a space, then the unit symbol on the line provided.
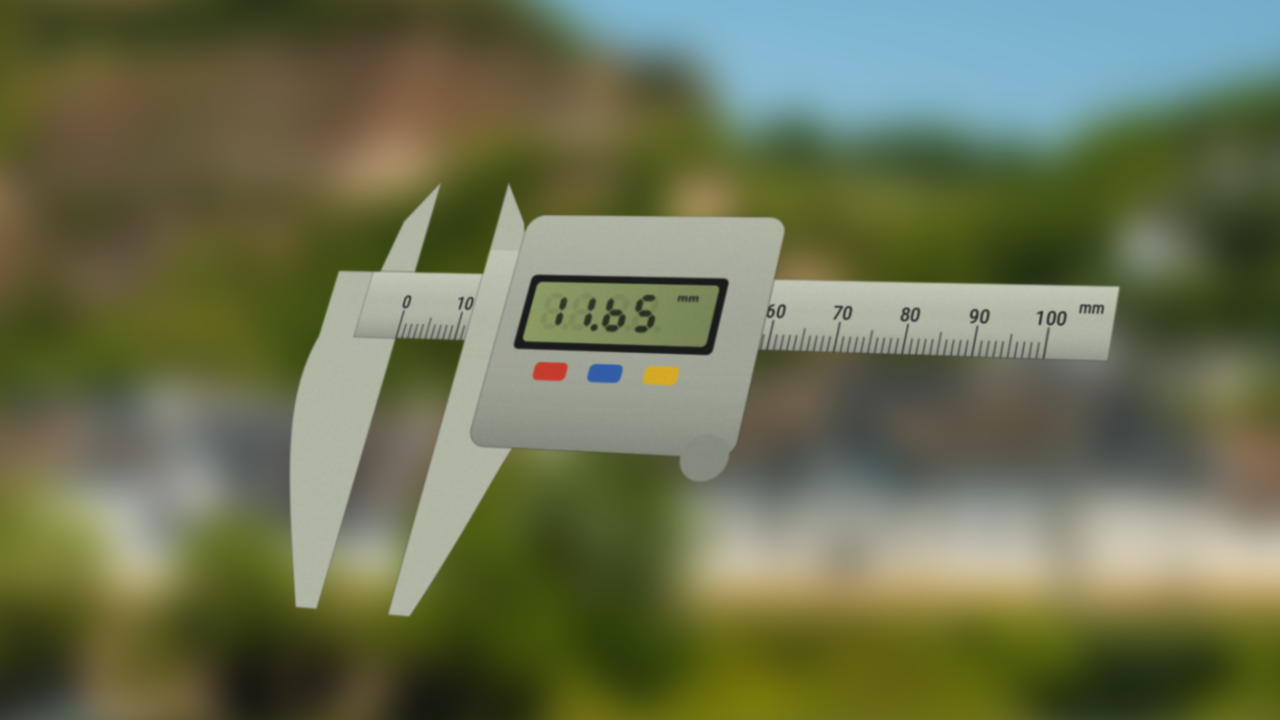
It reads 11.65 mm
